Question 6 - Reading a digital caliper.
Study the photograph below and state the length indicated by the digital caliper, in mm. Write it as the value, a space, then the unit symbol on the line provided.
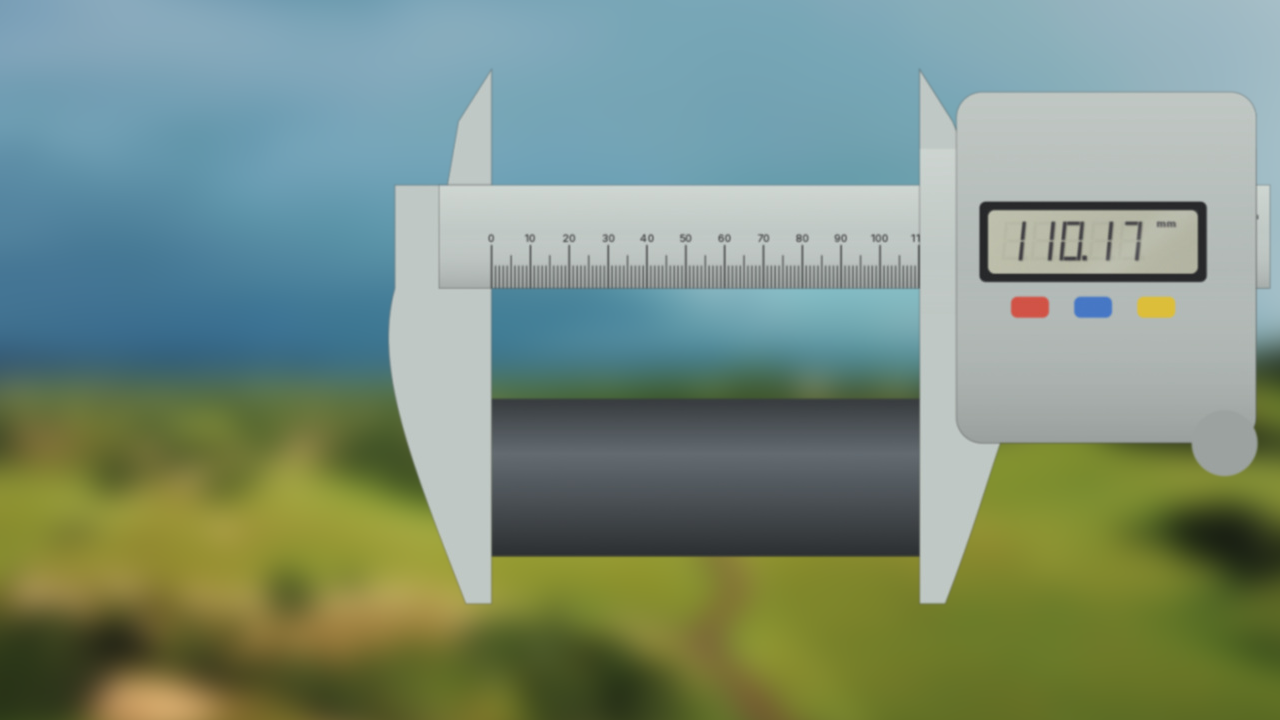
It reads 110.17 mm
